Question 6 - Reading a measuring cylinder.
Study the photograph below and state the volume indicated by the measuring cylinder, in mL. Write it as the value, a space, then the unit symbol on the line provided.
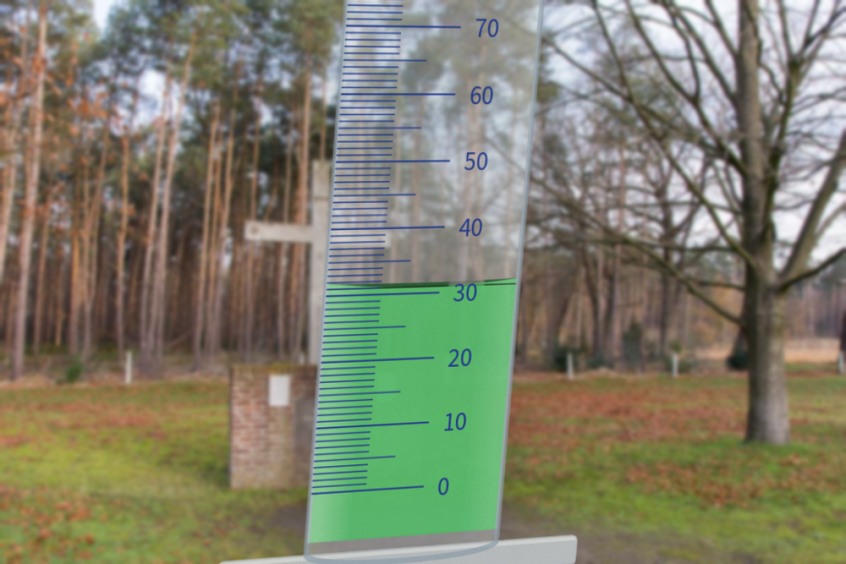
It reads 31 mL
